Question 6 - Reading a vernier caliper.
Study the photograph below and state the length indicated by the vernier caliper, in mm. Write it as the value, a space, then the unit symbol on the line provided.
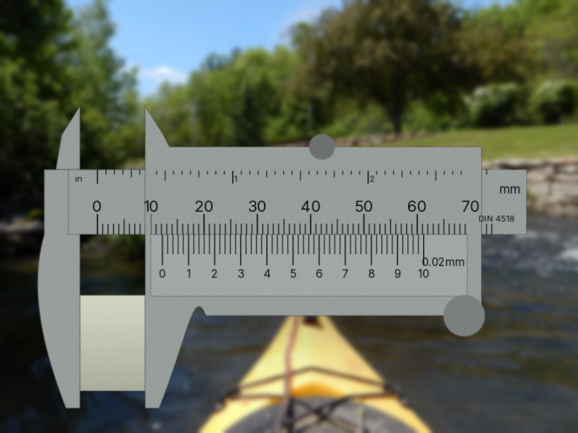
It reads 12.2 mm
